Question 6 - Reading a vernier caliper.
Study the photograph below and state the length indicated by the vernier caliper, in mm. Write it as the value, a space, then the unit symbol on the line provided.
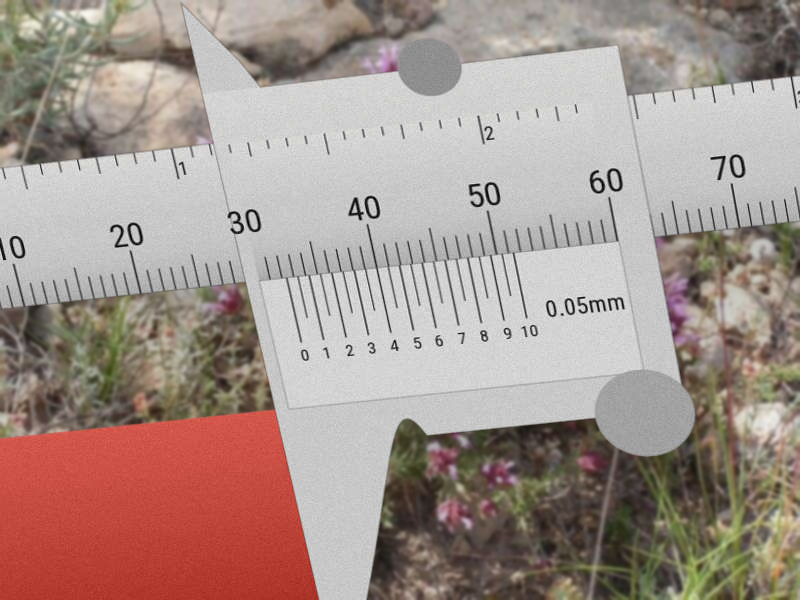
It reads 32.4 mm
